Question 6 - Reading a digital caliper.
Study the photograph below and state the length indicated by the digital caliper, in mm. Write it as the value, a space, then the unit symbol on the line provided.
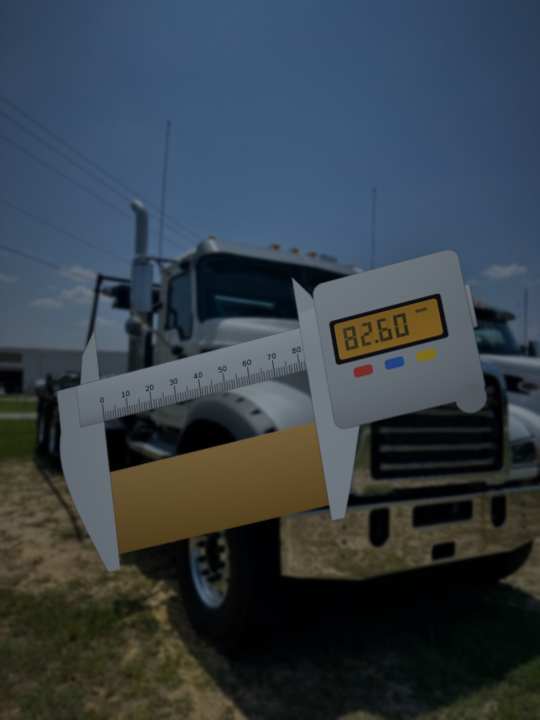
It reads 82.60 mm
